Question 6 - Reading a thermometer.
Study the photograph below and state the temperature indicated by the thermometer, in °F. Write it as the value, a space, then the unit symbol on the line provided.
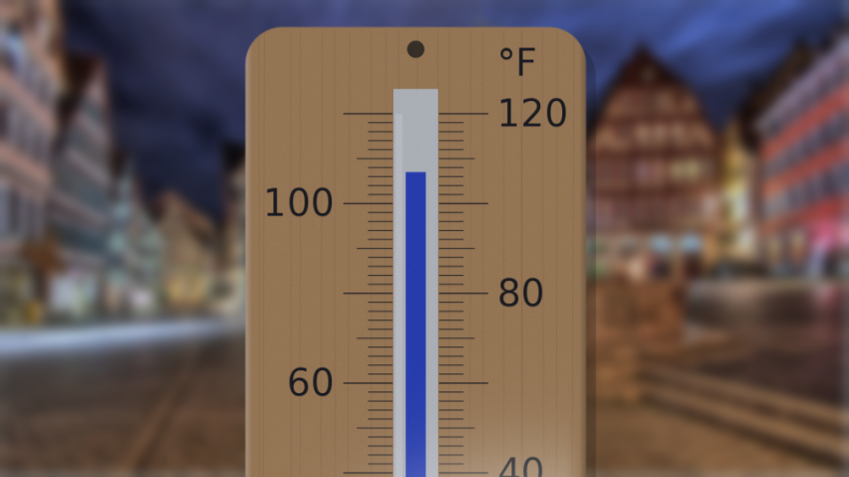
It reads 107 °F
